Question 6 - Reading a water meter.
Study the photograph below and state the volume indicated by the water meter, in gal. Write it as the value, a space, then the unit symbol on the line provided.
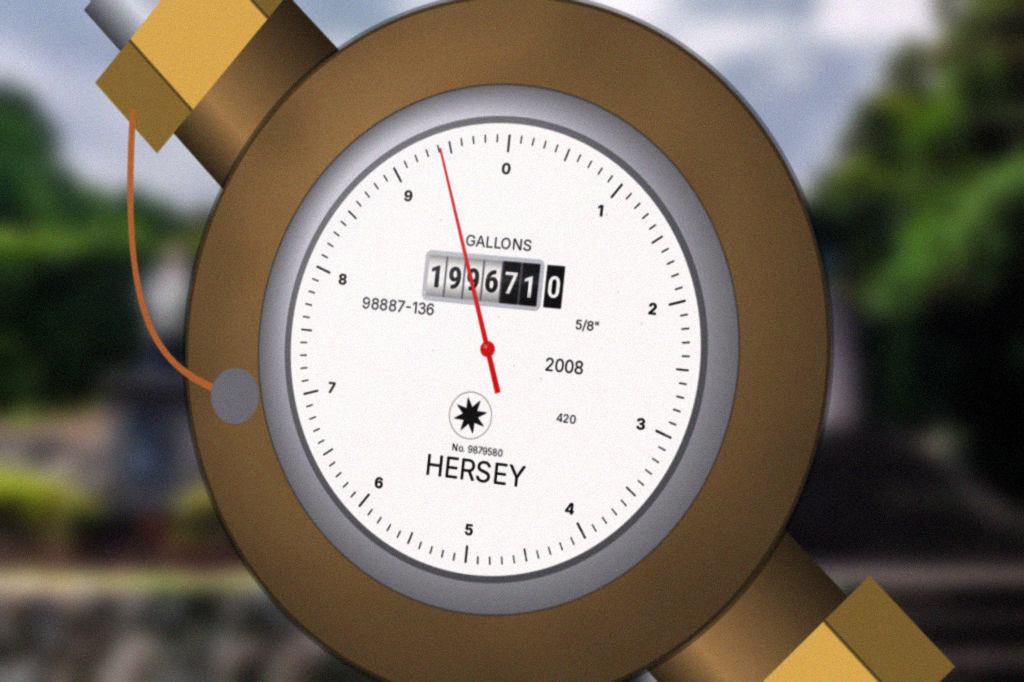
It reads 1996709.4 gal
